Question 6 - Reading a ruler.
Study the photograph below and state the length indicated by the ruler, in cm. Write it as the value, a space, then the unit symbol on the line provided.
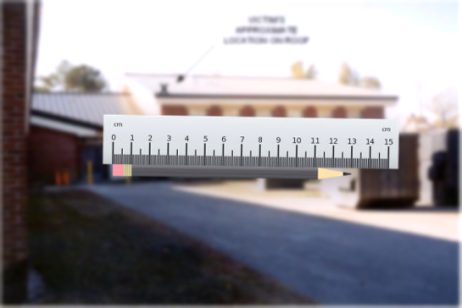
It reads 13 cm
